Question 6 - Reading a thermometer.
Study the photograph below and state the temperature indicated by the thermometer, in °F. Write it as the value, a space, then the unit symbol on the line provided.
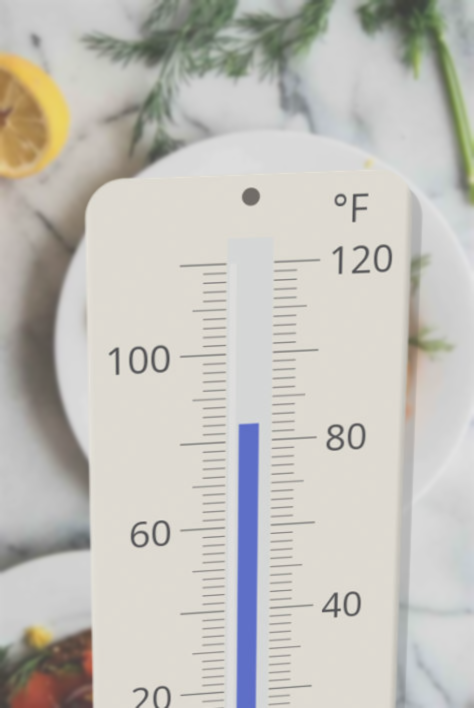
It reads 84 °F
